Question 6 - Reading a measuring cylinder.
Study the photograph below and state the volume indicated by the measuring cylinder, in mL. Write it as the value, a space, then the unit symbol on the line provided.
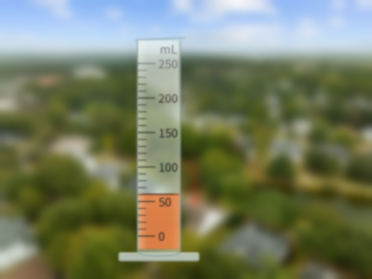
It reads 60 mL
